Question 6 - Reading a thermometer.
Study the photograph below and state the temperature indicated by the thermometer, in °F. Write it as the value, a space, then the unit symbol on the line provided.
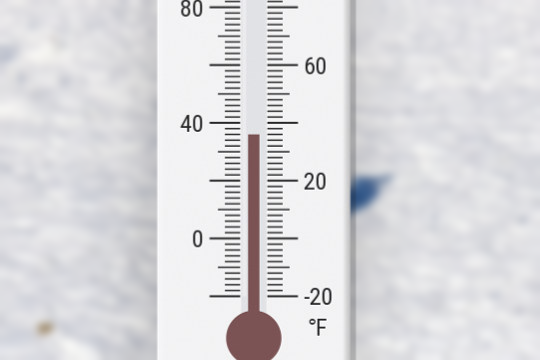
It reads 36 °F
